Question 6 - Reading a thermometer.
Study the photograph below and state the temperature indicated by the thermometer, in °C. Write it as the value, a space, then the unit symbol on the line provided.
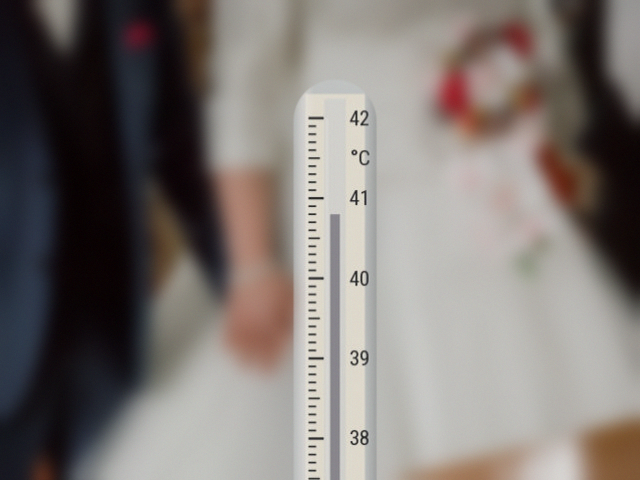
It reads 40.8 °C
